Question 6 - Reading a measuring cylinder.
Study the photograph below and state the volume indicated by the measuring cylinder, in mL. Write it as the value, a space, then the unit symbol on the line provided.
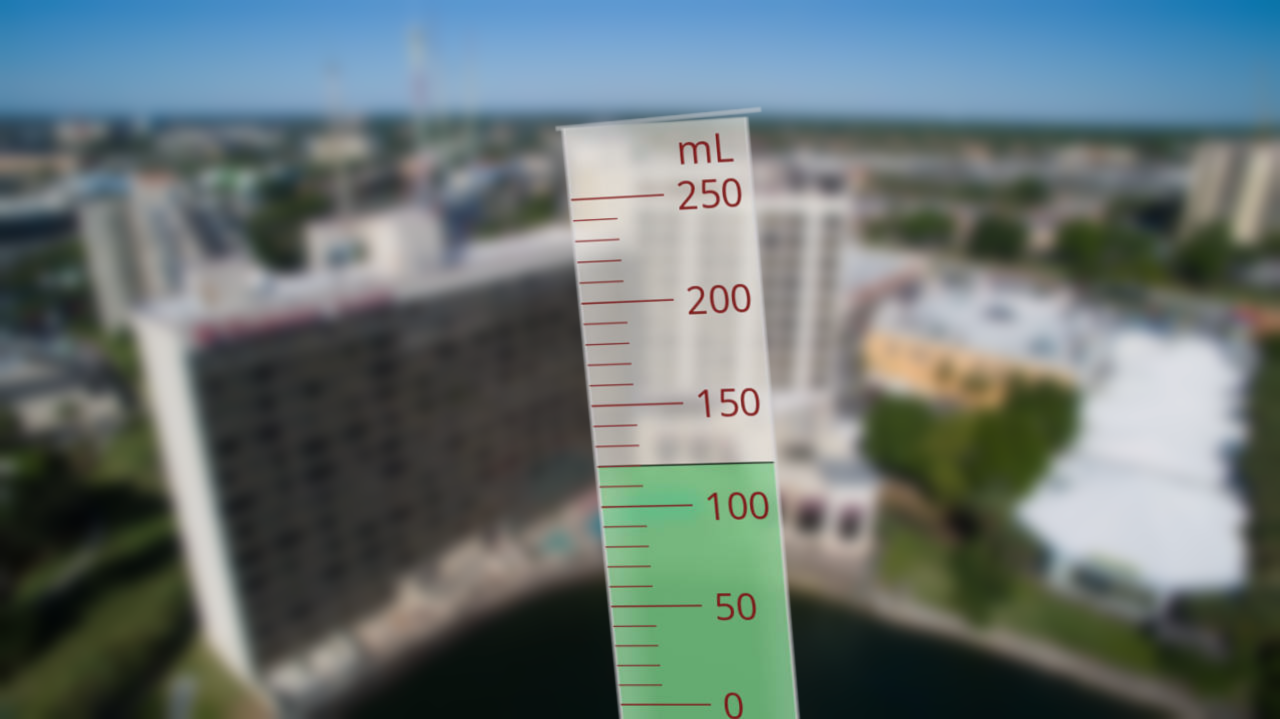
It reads 120 mL
